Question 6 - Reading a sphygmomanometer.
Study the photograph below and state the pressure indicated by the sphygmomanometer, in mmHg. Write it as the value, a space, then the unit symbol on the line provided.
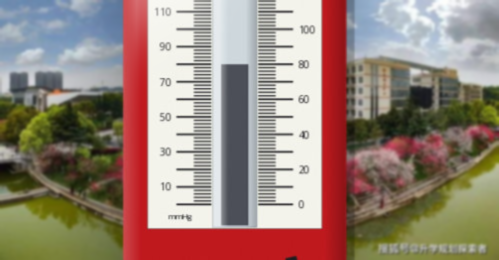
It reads 80 mmHg
